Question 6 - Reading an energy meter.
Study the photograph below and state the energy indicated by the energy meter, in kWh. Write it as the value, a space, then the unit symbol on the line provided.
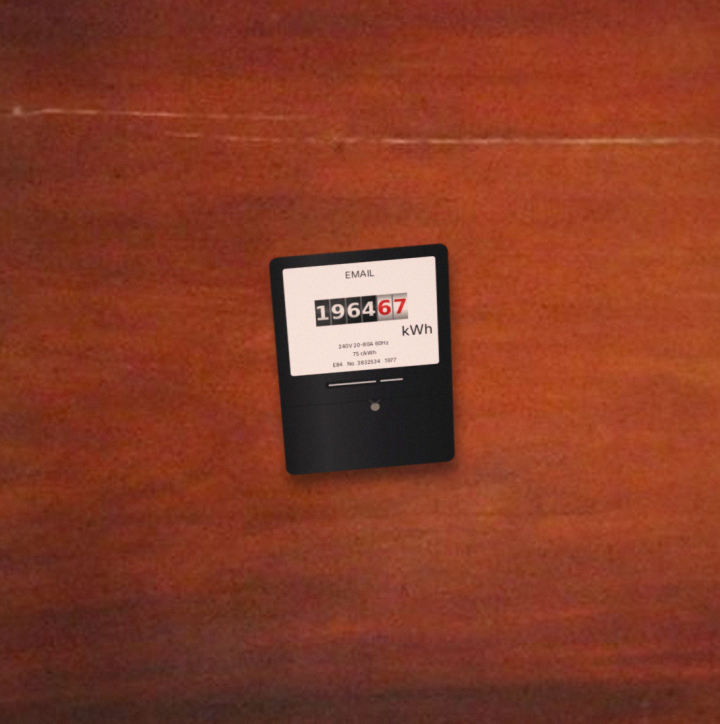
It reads 1964.67 kWh
